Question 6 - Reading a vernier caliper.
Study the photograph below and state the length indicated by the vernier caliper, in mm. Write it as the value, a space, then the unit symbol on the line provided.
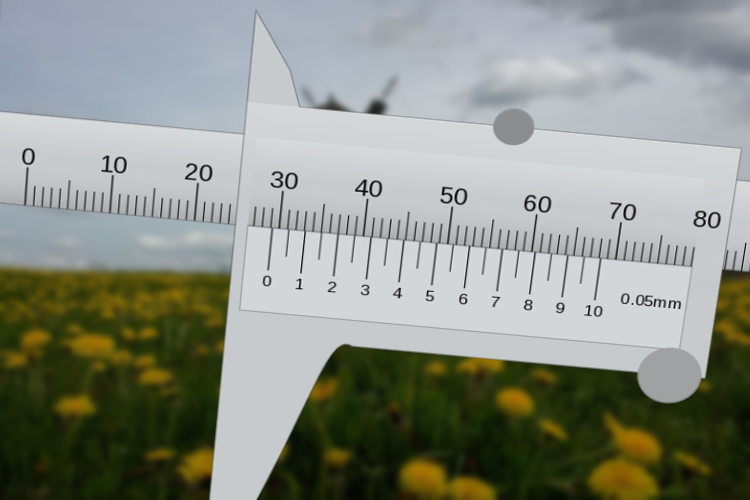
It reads 29.2 mm
